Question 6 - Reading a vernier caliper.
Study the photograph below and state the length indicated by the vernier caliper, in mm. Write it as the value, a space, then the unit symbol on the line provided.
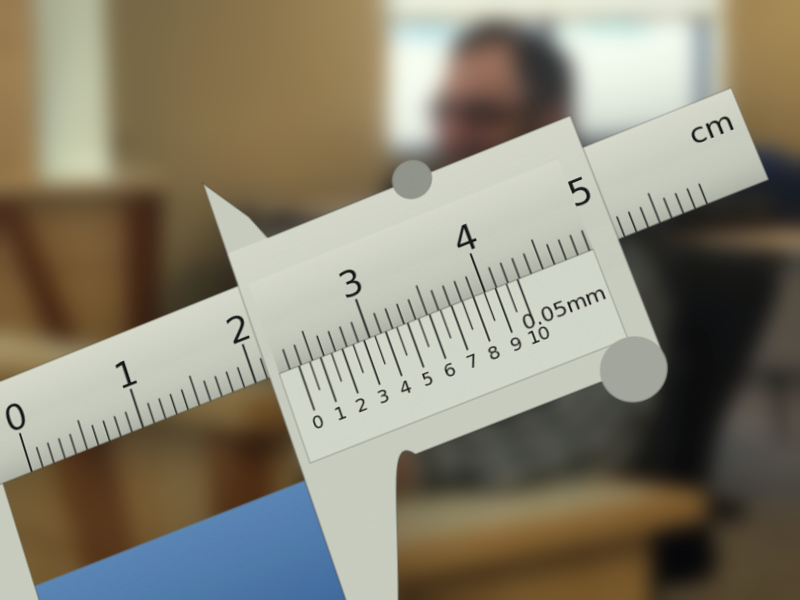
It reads 23.8 mm
